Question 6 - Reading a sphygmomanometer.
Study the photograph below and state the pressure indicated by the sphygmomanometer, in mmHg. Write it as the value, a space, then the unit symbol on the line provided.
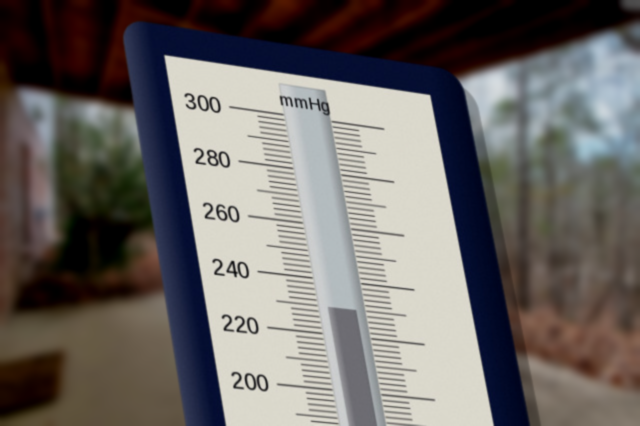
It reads 230 mmHg
